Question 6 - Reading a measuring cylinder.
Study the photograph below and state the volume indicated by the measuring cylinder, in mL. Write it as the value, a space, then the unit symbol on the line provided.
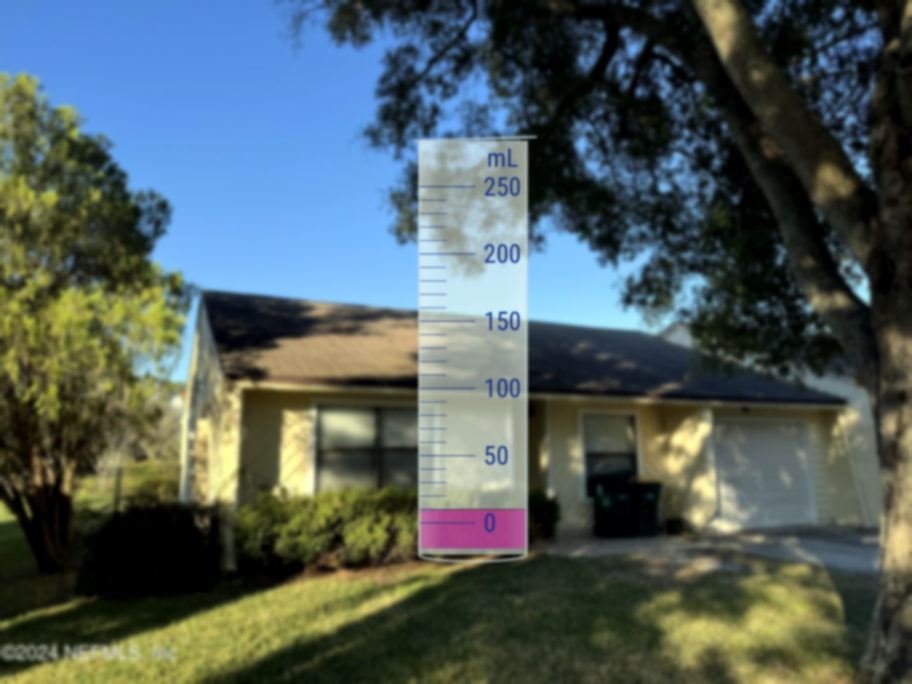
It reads 10 mL
